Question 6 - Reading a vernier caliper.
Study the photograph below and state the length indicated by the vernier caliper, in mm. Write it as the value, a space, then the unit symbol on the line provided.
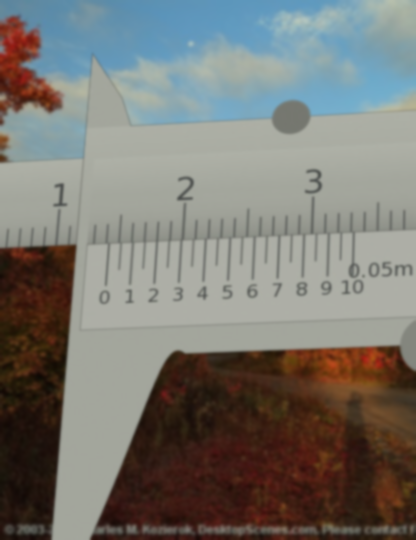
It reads 14.2 mm
